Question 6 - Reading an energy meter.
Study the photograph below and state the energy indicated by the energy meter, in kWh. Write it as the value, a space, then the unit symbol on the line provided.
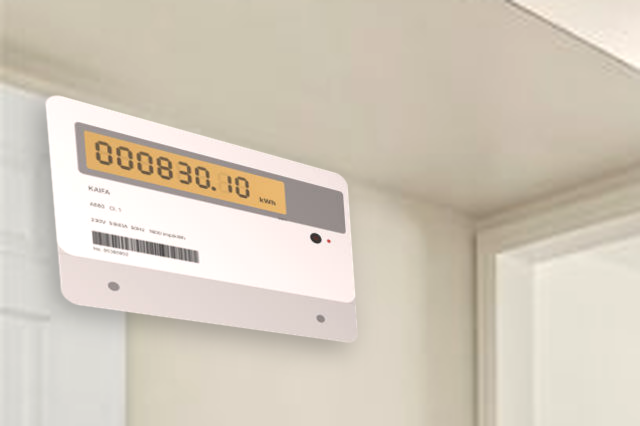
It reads 830.10 kWh
